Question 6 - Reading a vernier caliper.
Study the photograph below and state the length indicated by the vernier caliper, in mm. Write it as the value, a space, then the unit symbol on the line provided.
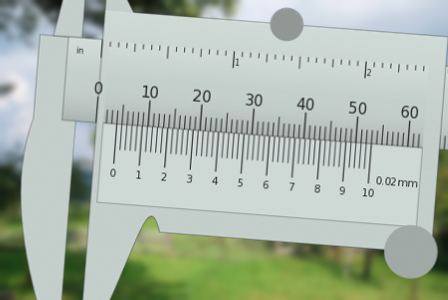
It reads 4.0 mm
